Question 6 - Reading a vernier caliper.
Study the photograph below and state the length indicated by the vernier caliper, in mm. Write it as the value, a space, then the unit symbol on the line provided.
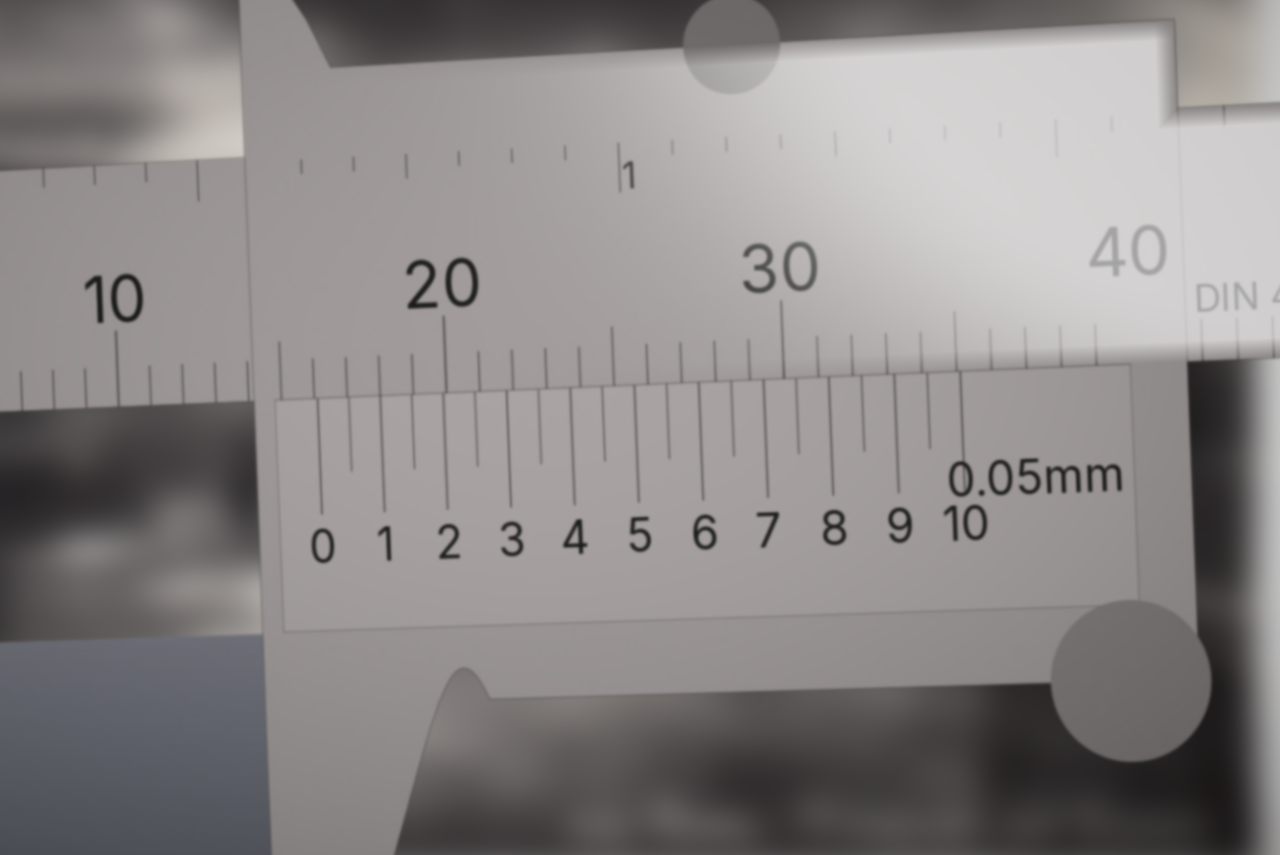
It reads 16.1 mm
